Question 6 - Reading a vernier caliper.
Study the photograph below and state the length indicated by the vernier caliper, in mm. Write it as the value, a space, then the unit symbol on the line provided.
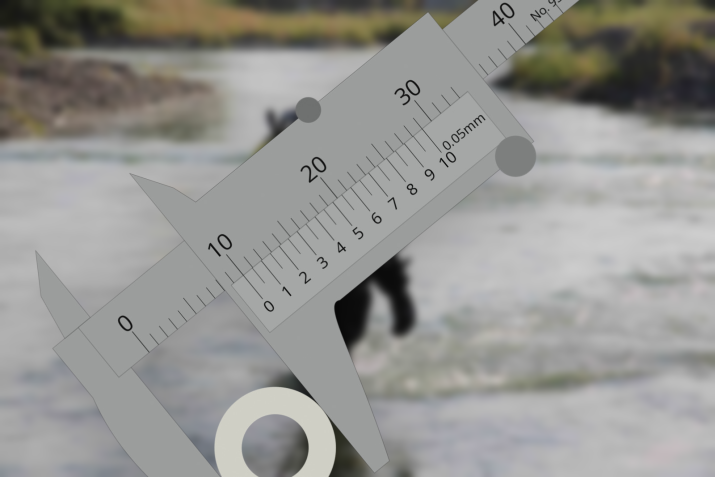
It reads 10.0 mm
